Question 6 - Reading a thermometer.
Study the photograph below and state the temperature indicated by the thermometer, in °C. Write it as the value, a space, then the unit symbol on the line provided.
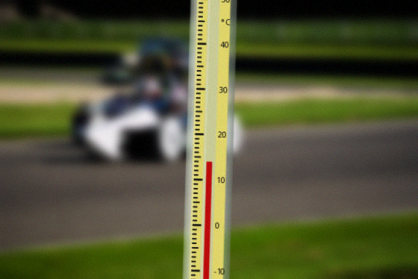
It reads 14 °C
